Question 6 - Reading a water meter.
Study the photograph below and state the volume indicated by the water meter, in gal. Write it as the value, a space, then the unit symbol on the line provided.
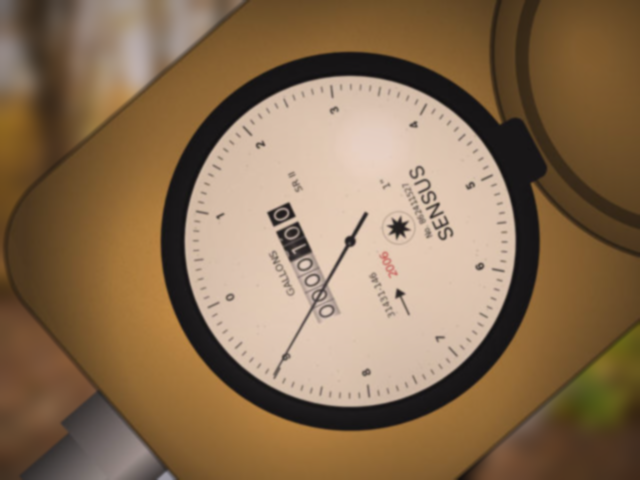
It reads 99.0 gal
